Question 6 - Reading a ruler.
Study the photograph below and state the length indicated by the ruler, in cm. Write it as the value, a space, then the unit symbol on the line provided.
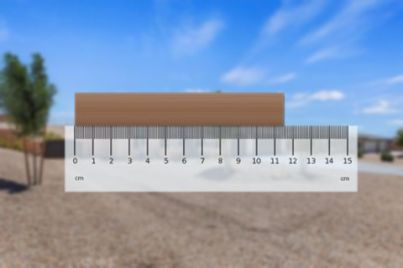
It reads 11.5 cm
